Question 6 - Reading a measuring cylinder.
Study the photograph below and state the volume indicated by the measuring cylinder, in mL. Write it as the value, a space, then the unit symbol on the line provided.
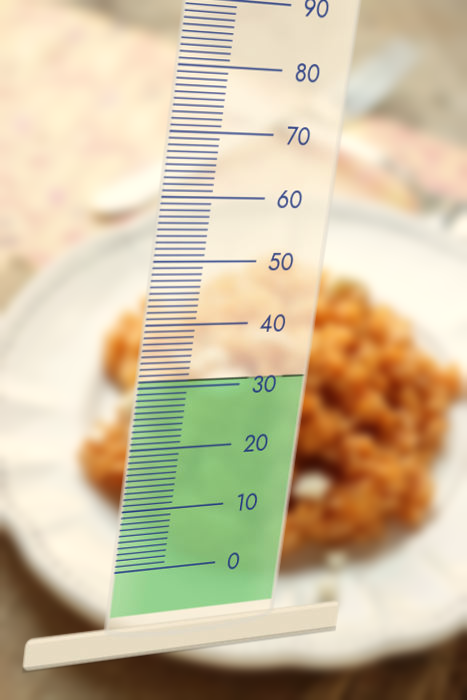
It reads 31 mL
